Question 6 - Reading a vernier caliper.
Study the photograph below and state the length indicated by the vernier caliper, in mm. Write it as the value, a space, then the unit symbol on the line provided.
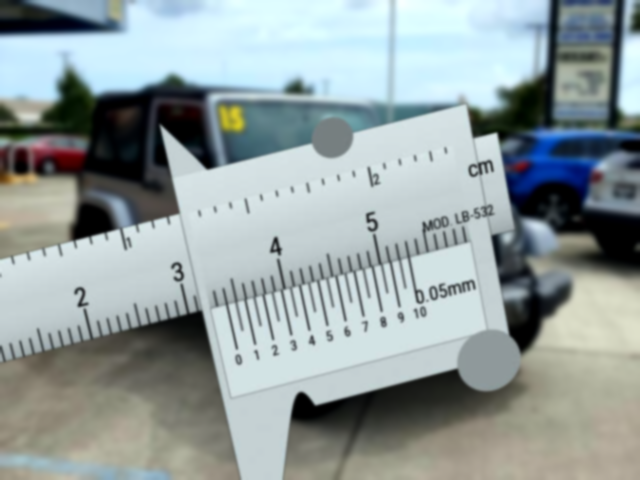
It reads 34.0 mm
